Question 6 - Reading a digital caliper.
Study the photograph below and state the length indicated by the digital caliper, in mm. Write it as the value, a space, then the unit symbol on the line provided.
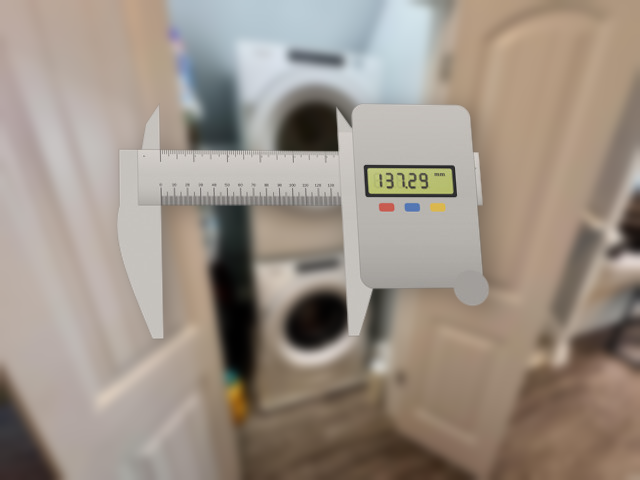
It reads 137.29 mm
